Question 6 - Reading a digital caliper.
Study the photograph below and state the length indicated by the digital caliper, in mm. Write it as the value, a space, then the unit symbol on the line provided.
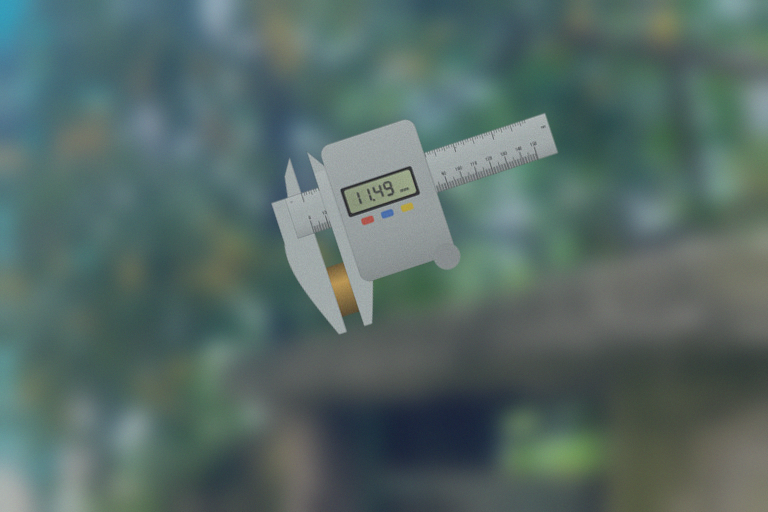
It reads 11.49 mm
